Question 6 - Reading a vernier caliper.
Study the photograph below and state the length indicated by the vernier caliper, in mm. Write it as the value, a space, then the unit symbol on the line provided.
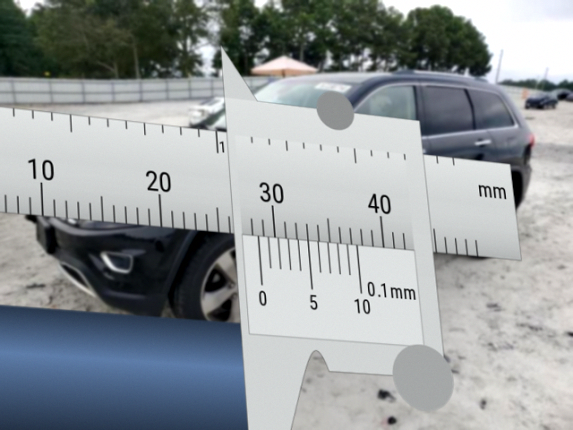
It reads 28.5 mm
